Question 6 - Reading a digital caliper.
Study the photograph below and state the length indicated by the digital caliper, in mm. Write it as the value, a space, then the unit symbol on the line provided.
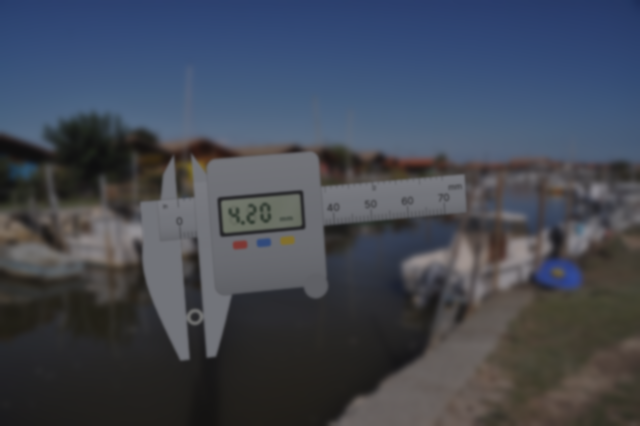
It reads 4.20 mm
